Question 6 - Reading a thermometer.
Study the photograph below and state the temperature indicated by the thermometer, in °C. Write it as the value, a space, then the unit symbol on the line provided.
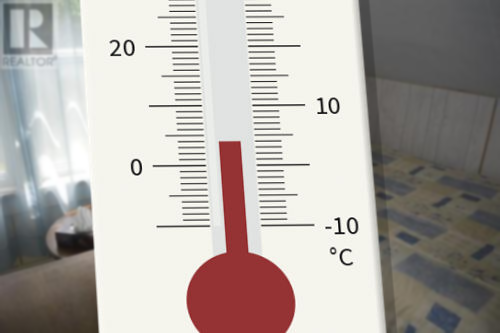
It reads 4 °C
